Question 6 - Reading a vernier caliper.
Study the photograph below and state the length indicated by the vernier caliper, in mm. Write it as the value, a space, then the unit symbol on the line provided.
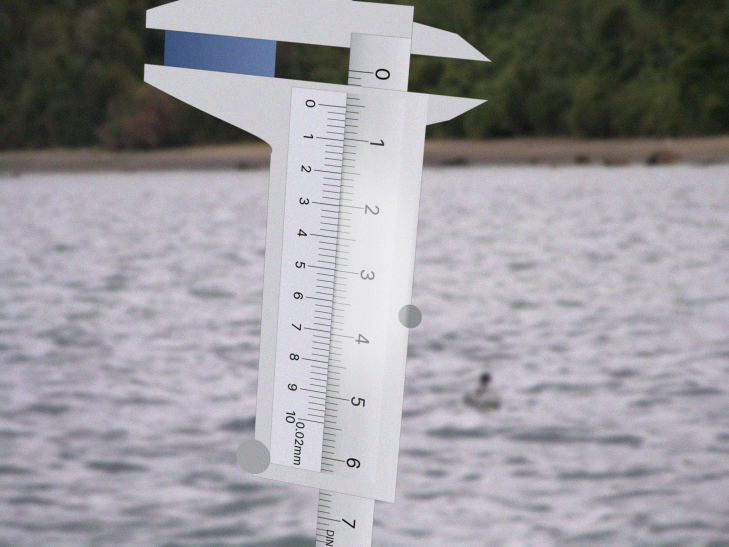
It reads 5.4 mm
